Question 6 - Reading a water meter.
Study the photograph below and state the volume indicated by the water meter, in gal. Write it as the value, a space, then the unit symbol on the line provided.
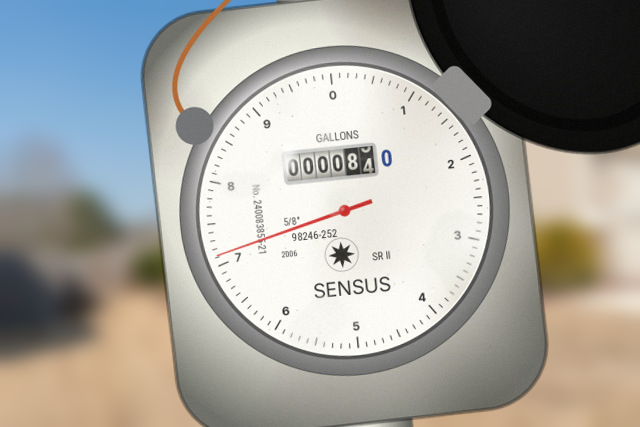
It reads 837.1 gal
